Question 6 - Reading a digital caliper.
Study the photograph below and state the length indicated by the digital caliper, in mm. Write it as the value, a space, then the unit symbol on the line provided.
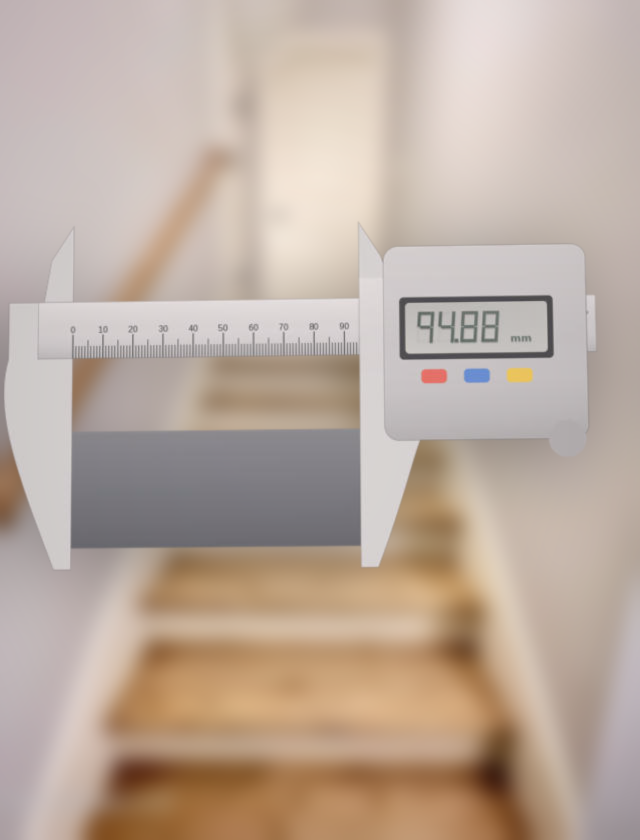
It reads 94.88 mm
